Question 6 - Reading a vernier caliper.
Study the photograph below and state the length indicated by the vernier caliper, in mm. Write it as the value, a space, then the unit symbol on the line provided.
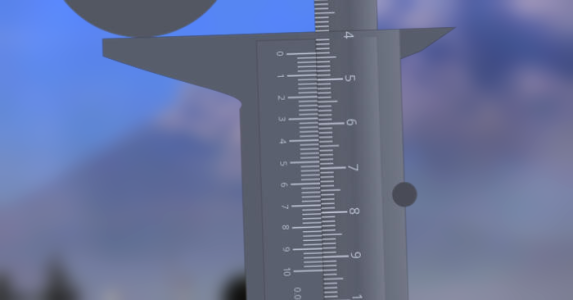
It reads 44.0 mm
